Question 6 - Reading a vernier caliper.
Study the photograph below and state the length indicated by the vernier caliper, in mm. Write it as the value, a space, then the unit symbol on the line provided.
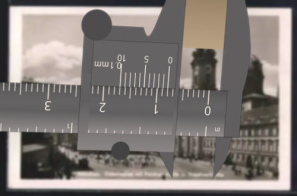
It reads 8.0 mm
